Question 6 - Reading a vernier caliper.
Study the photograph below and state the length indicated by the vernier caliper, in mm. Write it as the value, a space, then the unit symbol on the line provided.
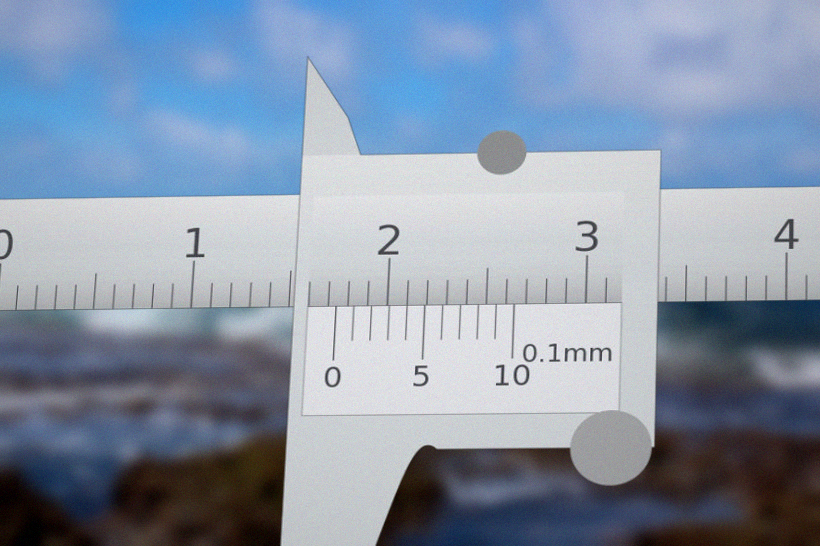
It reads 17.4 mm
